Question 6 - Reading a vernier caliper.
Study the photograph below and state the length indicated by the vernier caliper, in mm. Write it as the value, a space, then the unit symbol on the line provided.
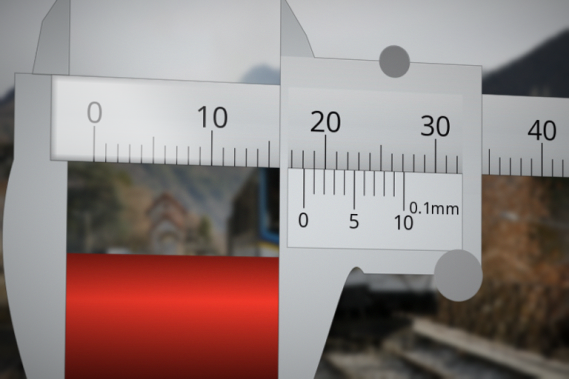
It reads 18.1 mm
